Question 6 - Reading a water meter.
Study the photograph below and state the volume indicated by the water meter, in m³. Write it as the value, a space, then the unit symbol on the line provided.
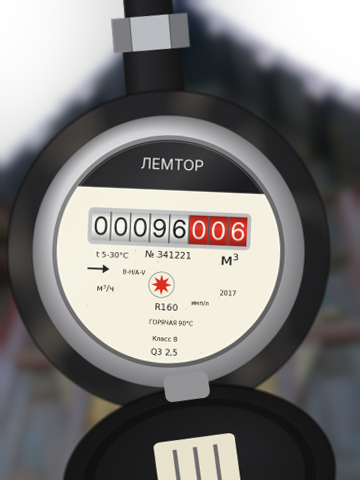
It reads 96.006 m³
